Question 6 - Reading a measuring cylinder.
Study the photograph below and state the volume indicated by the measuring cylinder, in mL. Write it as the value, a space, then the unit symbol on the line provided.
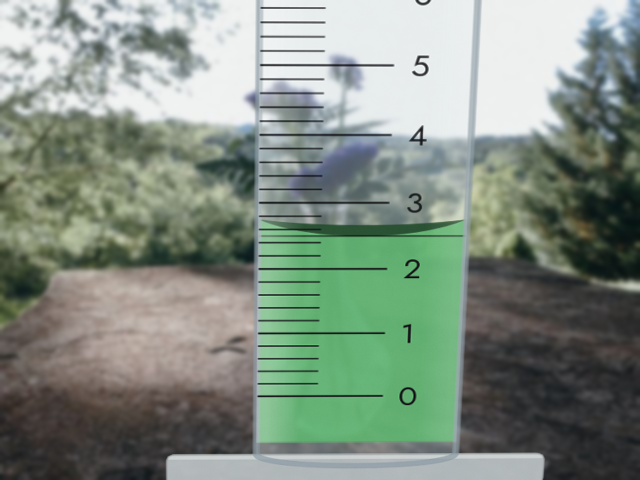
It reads 2.5 mL
